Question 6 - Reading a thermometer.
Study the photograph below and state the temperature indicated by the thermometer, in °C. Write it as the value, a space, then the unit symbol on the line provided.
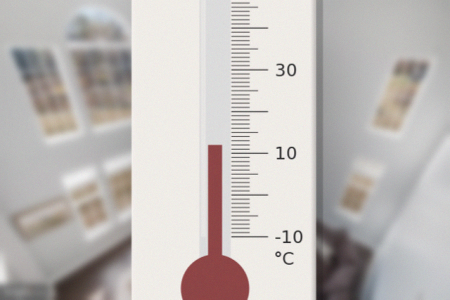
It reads 12 °C
